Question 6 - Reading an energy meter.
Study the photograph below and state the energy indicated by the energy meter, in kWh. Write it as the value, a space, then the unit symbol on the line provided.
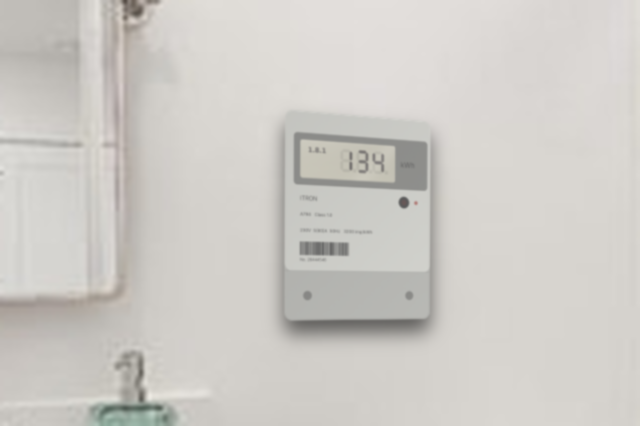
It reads 134 kWh
